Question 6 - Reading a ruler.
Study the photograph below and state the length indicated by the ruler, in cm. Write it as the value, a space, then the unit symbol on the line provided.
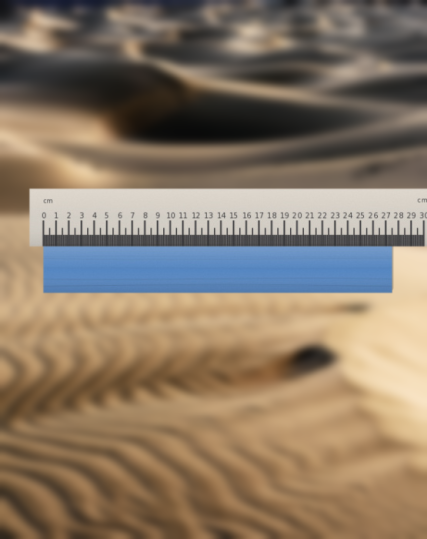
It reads 27.5 cm
